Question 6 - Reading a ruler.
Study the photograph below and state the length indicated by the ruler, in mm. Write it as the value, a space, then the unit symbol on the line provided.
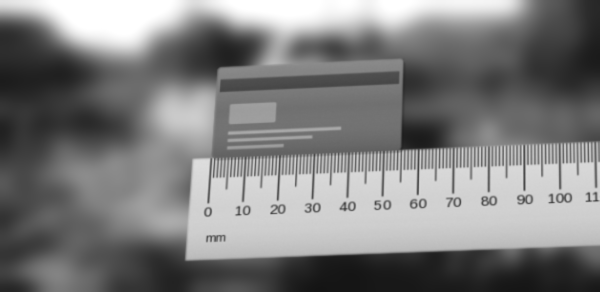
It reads 55 mm
